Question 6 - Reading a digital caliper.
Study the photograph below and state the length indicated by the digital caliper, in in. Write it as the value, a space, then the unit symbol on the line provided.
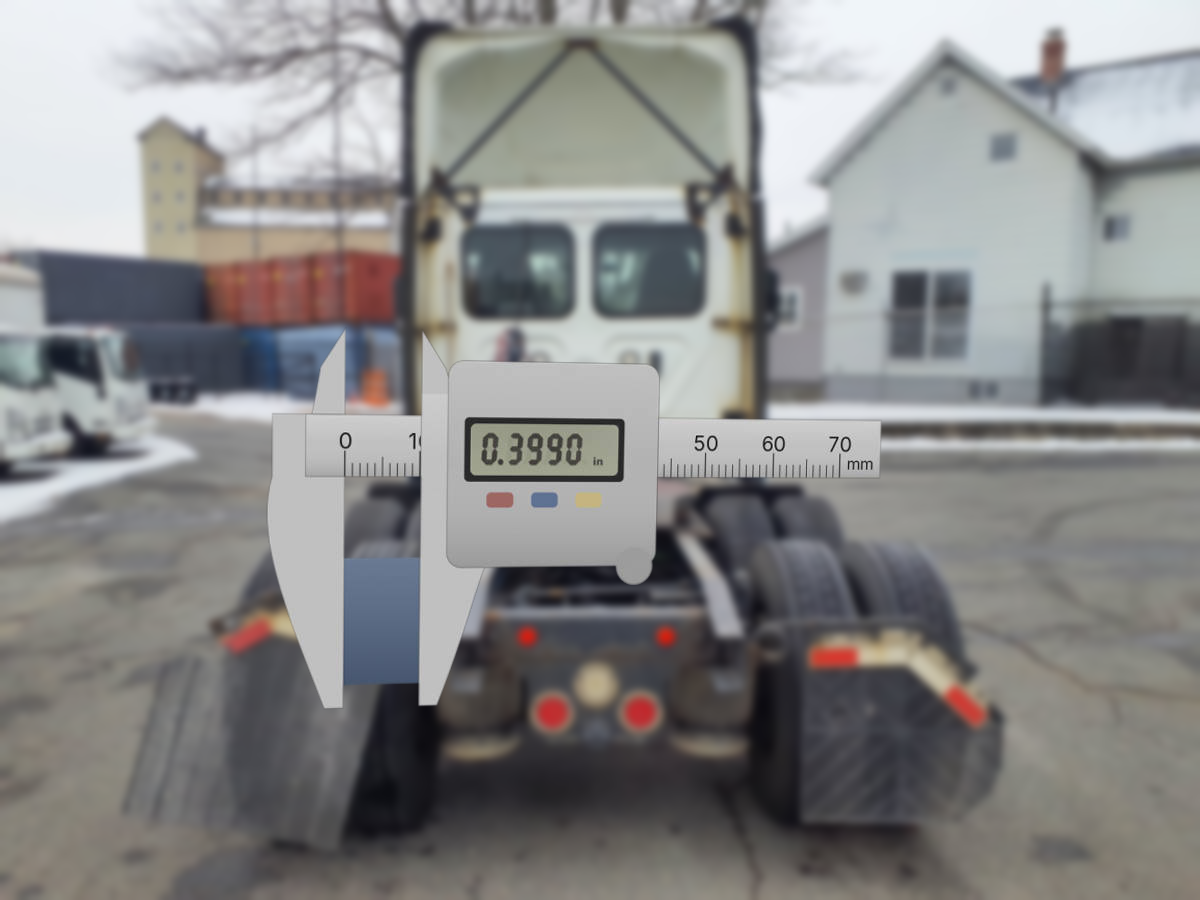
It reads 0.3990 in
